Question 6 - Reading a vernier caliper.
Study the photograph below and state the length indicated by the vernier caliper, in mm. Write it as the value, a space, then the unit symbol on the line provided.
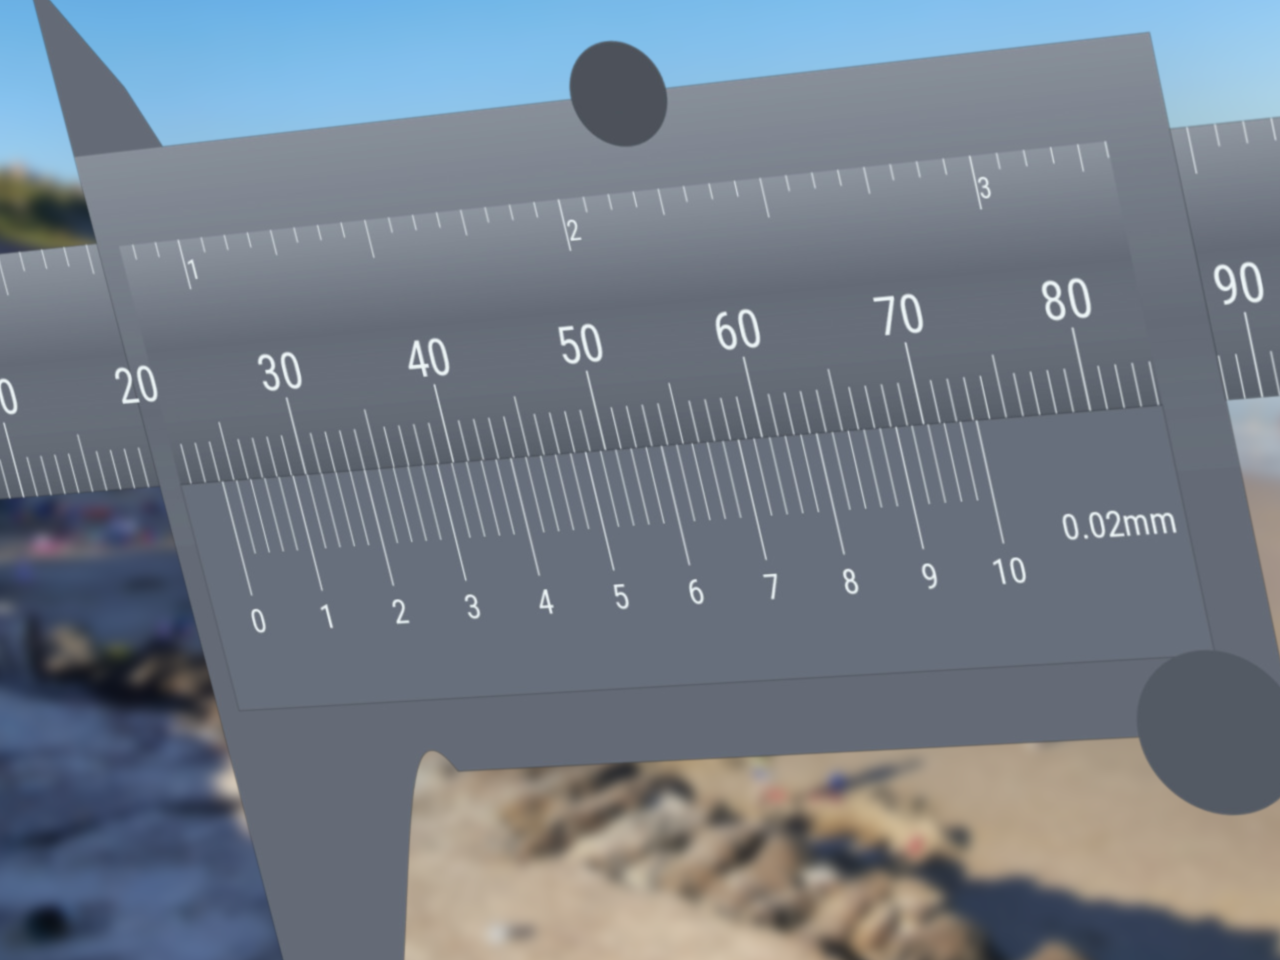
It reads 24.2 mm
